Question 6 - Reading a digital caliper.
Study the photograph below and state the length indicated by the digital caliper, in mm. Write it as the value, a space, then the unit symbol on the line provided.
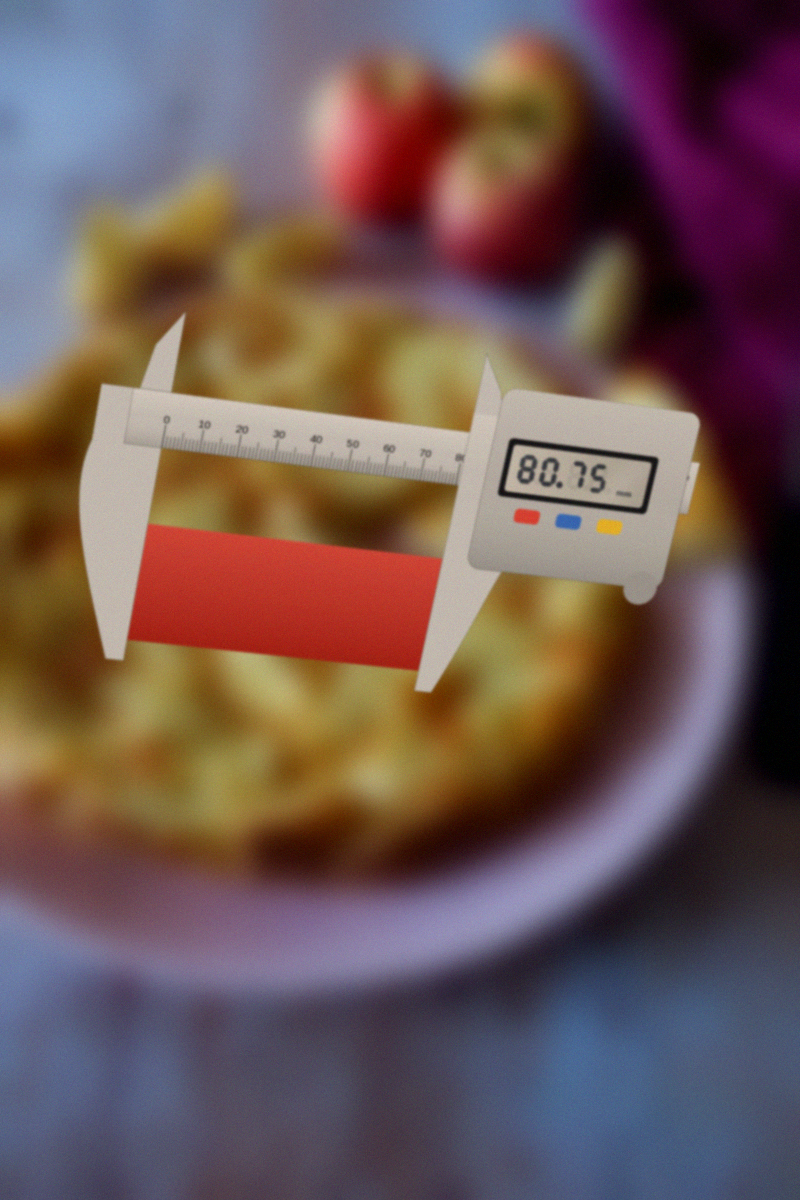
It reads 80.75 mm
